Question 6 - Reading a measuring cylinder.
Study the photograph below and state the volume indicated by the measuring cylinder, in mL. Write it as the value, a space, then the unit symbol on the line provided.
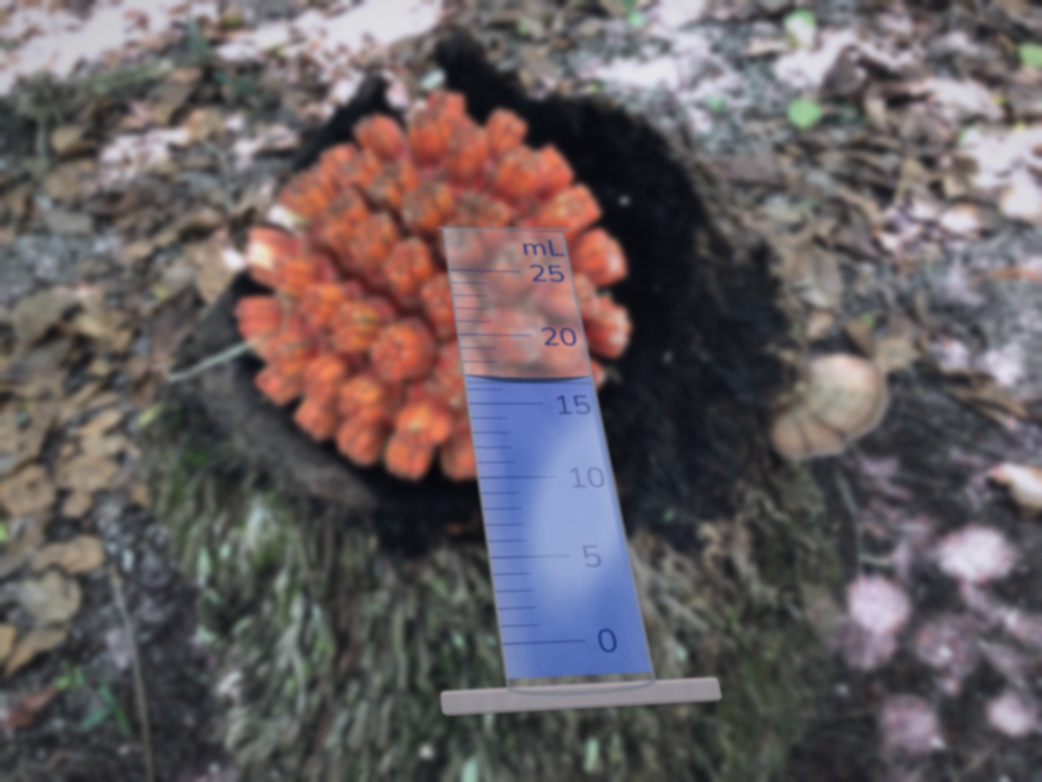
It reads 16.5 mL
